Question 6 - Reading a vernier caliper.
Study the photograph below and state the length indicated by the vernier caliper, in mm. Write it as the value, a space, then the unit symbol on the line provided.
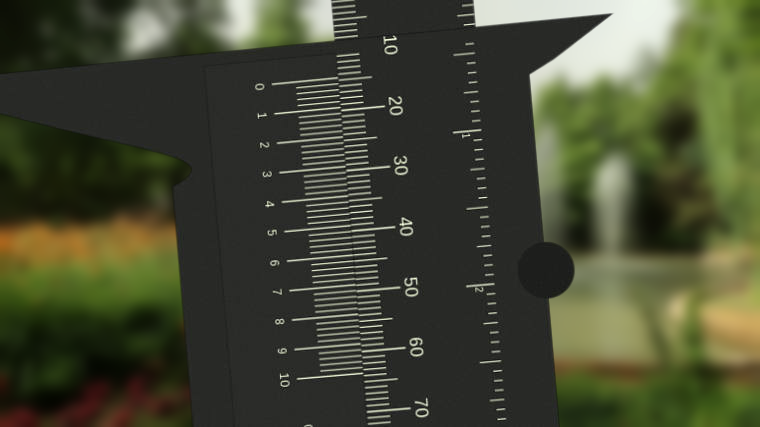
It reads 14.6 mm
